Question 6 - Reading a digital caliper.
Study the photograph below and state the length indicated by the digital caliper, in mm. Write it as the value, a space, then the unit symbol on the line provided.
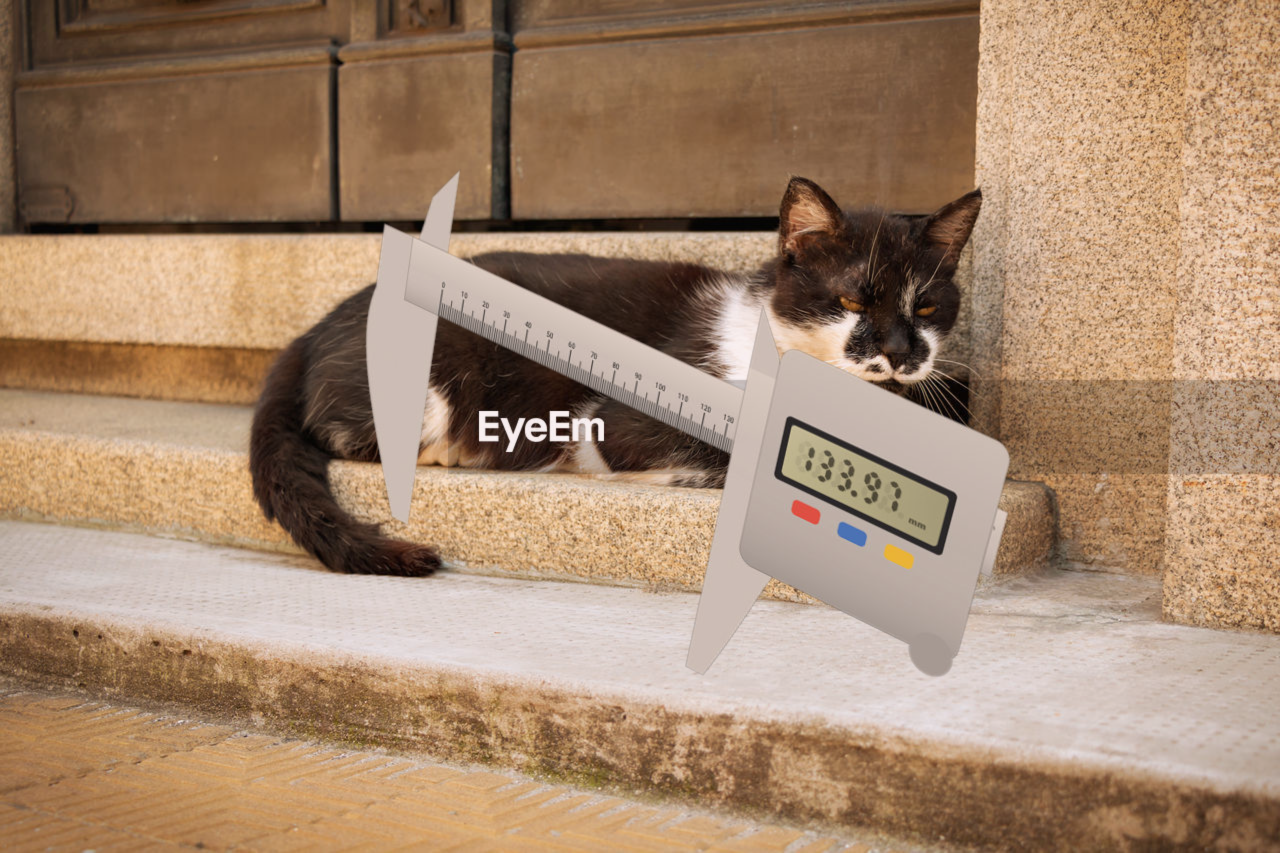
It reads 133.97 mm
